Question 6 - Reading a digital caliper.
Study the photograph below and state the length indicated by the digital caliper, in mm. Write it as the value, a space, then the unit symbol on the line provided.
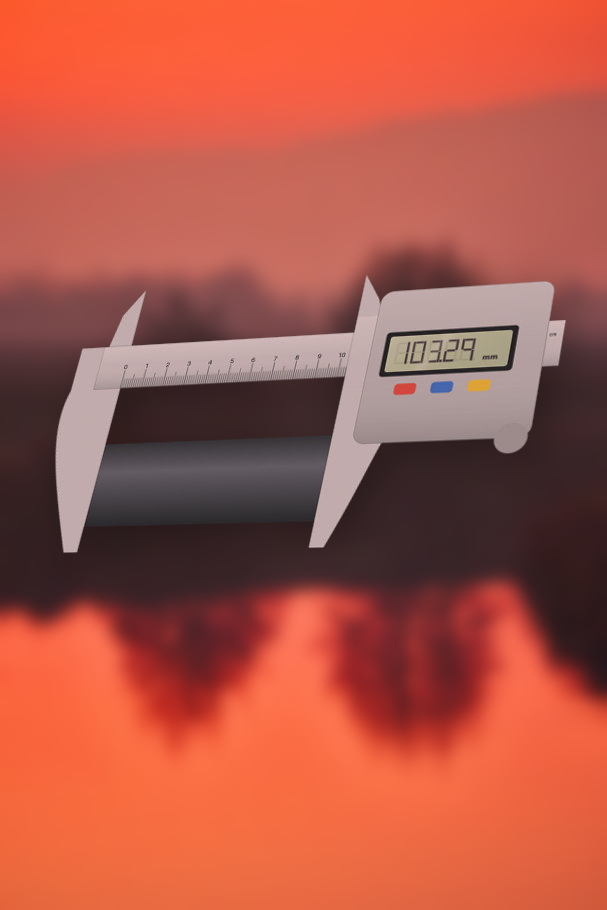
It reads 103.29 mm
